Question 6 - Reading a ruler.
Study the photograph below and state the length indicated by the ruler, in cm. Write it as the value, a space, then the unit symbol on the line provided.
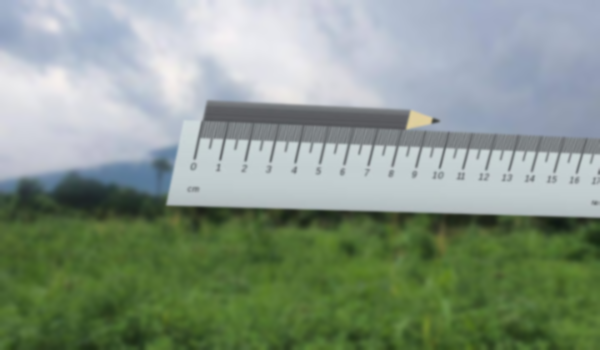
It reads 9.5 cm
